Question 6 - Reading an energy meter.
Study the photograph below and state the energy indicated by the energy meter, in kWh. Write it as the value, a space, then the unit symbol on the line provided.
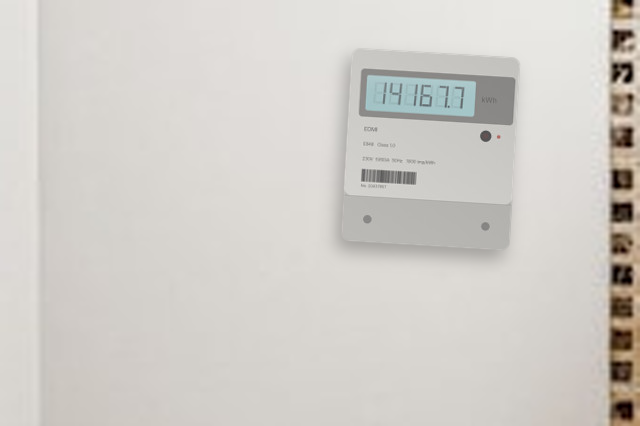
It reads 14167.7 kWh
